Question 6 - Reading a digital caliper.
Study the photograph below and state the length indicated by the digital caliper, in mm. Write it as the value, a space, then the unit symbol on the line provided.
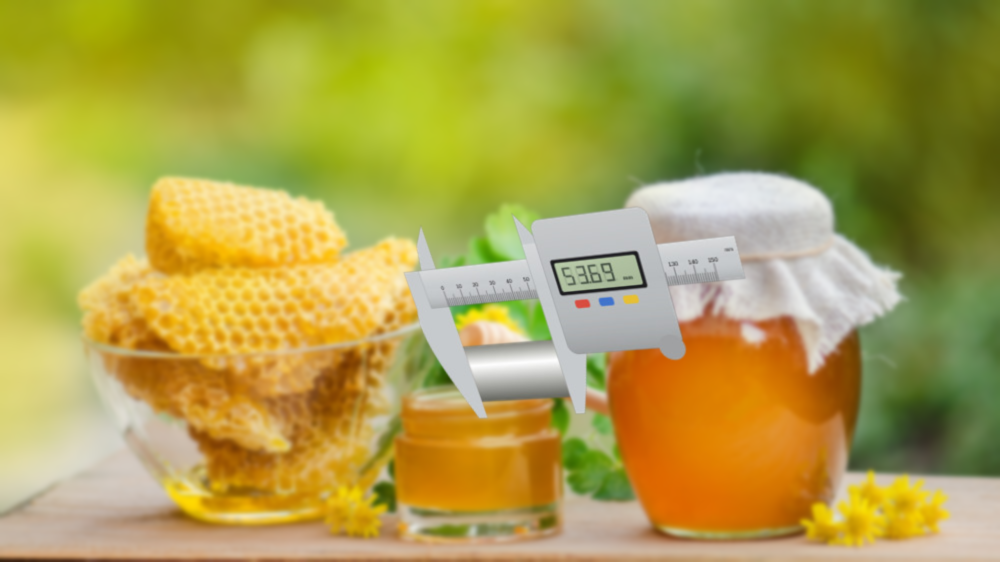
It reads 53.69 mm
